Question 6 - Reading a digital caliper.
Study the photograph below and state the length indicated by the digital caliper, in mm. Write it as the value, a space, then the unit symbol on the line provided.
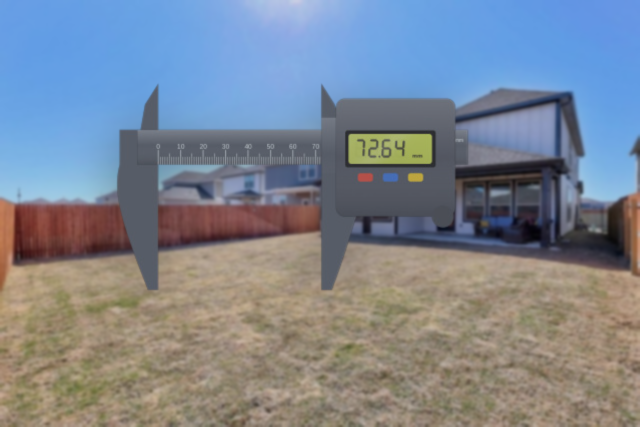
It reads 72.64 mm
